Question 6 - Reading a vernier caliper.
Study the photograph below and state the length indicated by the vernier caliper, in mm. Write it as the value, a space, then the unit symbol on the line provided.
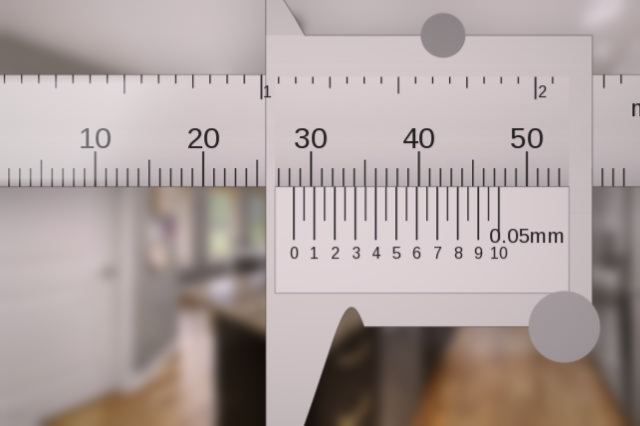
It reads 28.4 mm
